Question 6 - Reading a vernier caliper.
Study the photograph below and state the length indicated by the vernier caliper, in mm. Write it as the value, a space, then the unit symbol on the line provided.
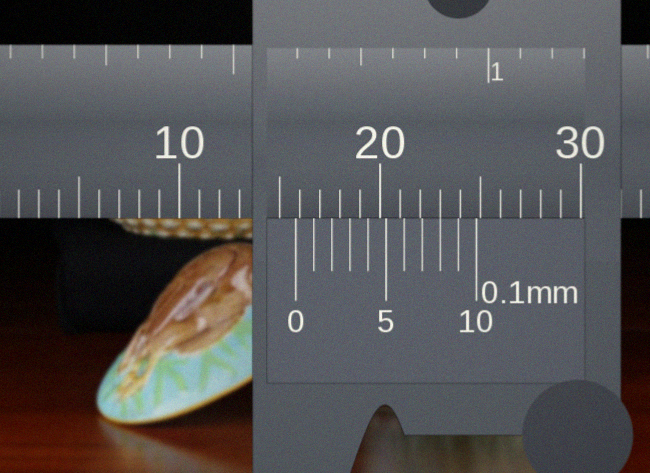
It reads 15.8 mm
